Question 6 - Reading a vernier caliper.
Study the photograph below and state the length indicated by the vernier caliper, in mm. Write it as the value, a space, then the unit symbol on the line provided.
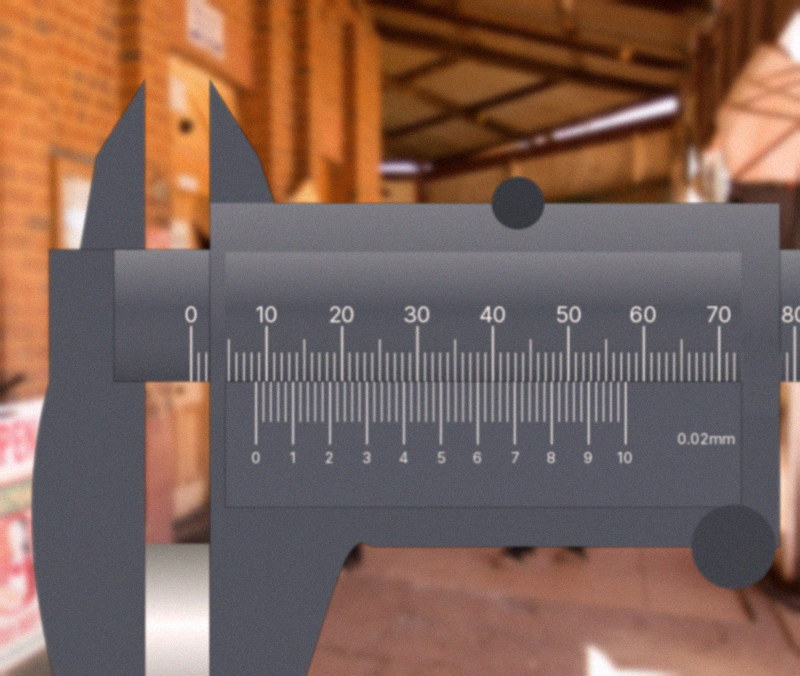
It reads 8.6 mm
